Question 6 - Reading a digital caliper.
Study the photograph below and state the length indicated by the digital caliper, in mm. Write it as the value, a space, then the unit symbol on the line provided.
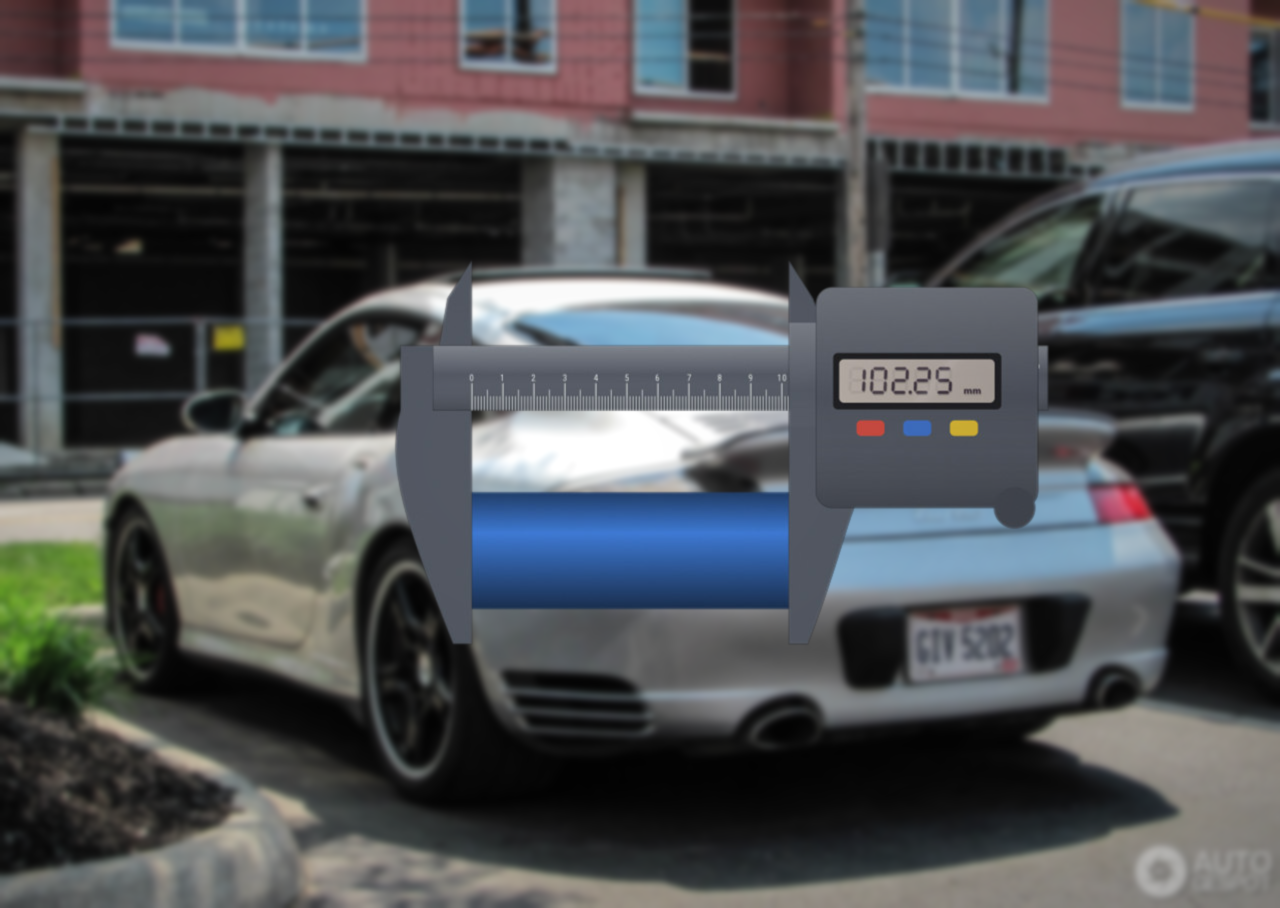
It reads 102.25 mm
